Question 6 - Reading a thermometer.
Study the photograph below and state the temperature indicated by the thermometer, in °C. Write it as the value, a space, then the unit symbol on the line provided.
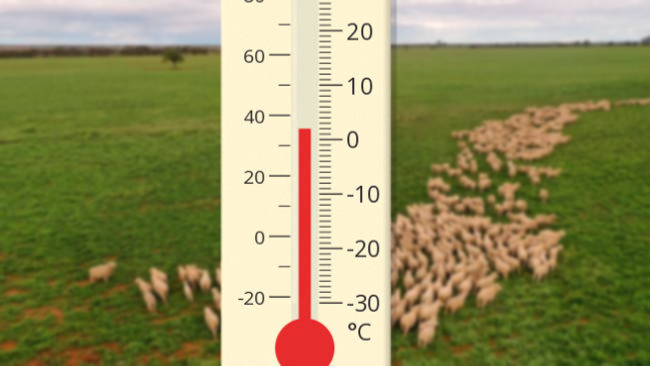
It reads 2 °C
